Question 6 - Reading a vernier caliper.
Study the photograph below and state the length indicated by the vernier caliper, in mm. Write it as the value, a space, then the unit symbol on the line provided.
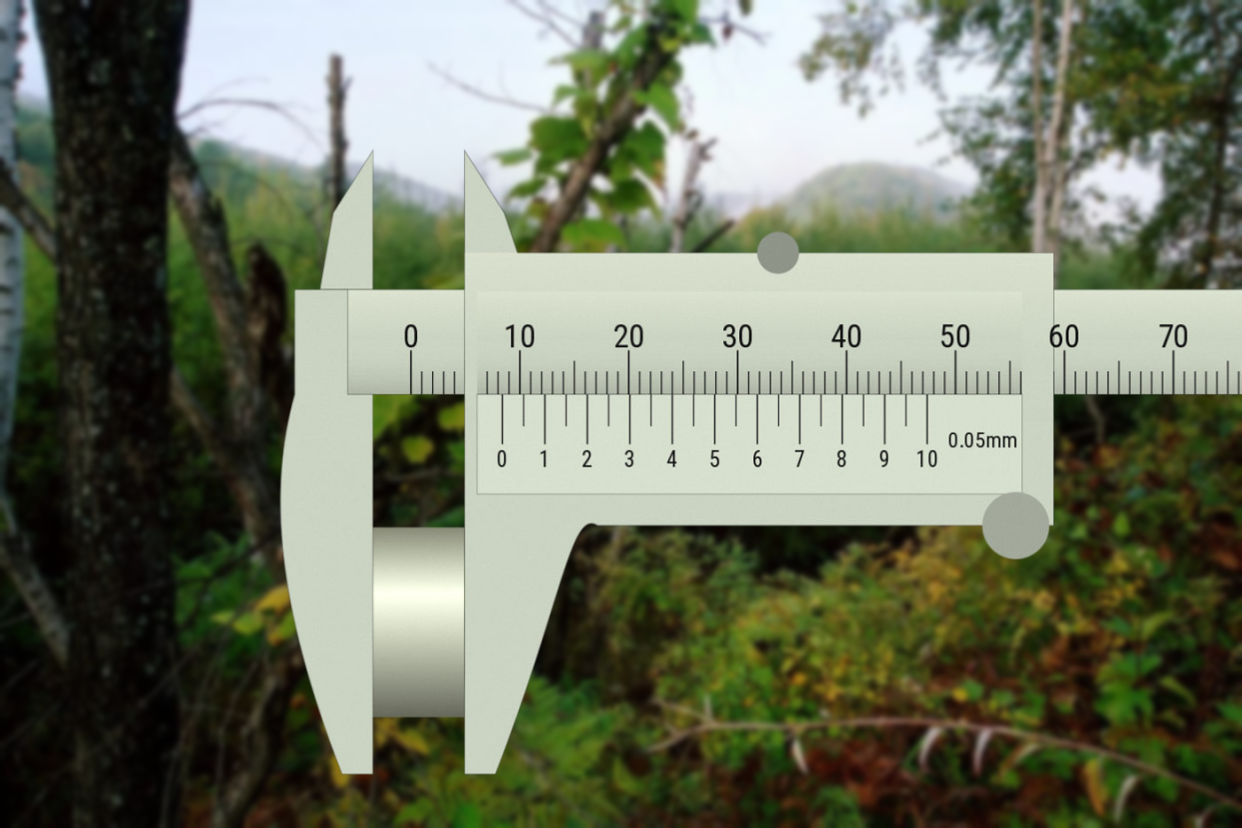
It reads 8.4 mm
